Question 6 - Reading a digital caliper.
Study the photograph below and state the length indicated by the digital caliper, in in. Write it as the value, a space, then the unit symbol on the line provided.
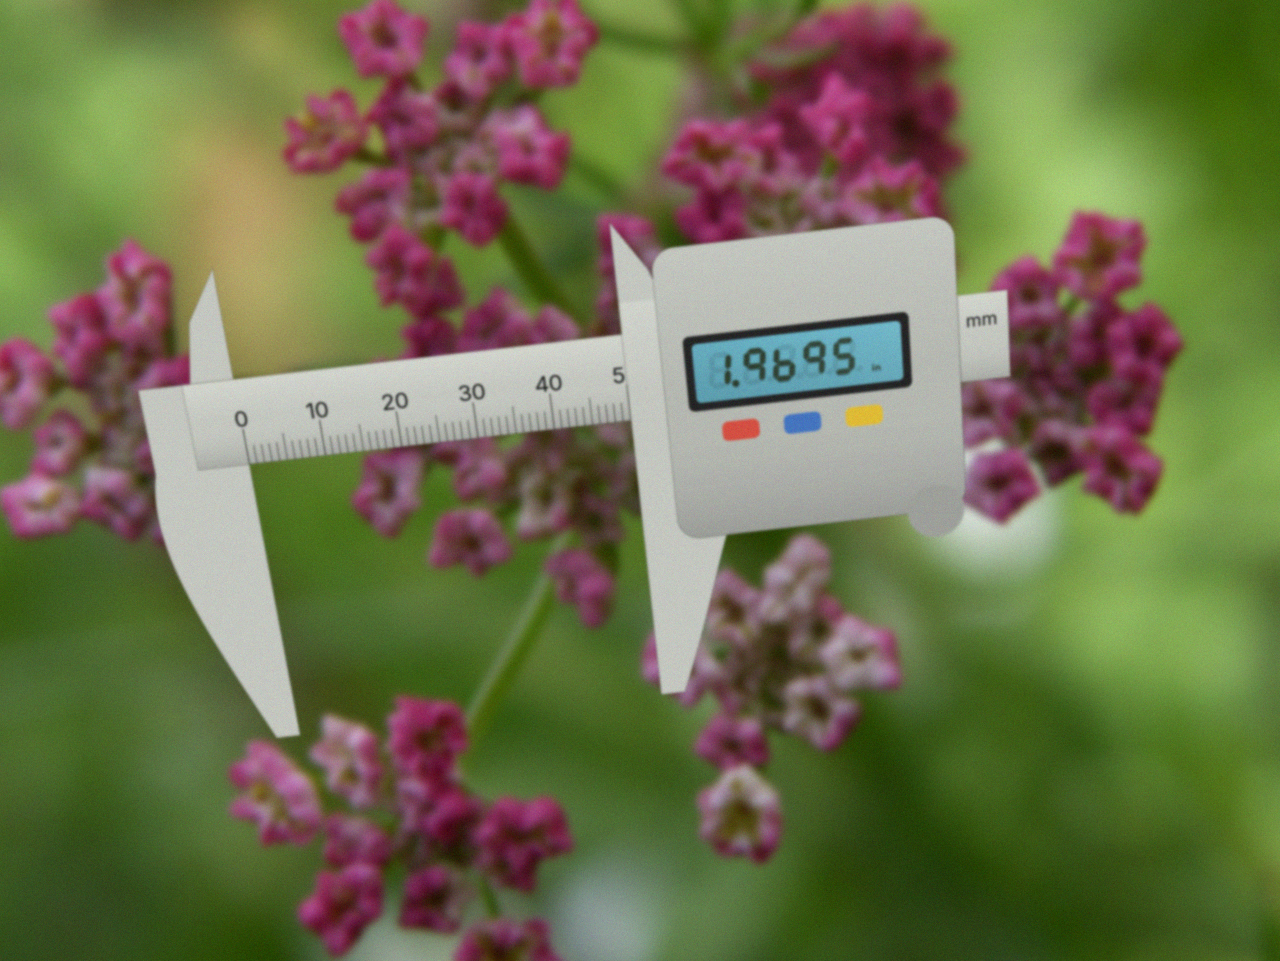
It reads 1.9695 in
